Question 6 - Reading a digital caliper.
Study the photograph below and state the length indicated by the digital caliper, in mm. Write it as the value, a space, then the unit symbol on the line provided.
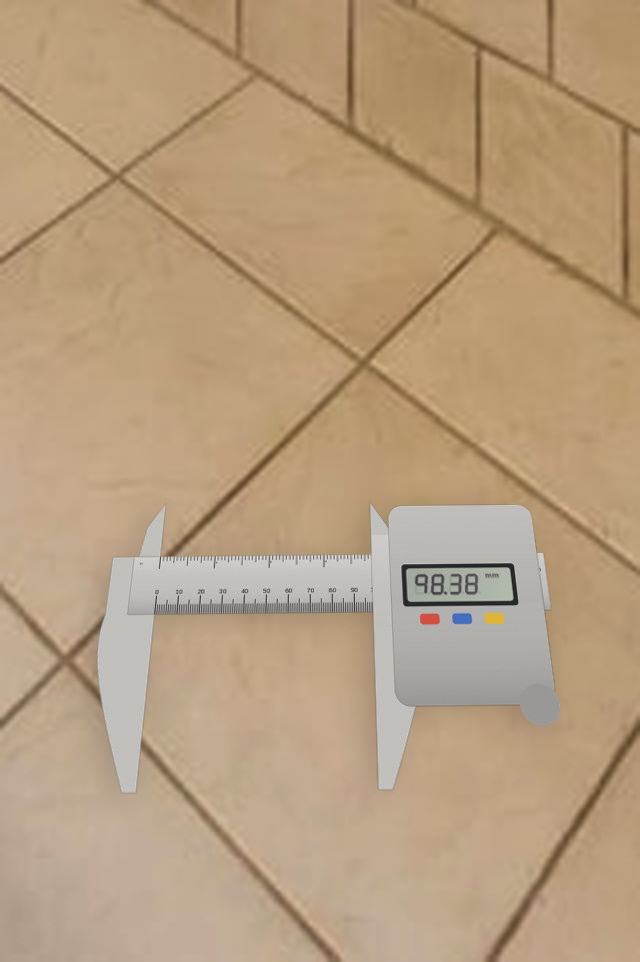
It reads 98.38 mm
